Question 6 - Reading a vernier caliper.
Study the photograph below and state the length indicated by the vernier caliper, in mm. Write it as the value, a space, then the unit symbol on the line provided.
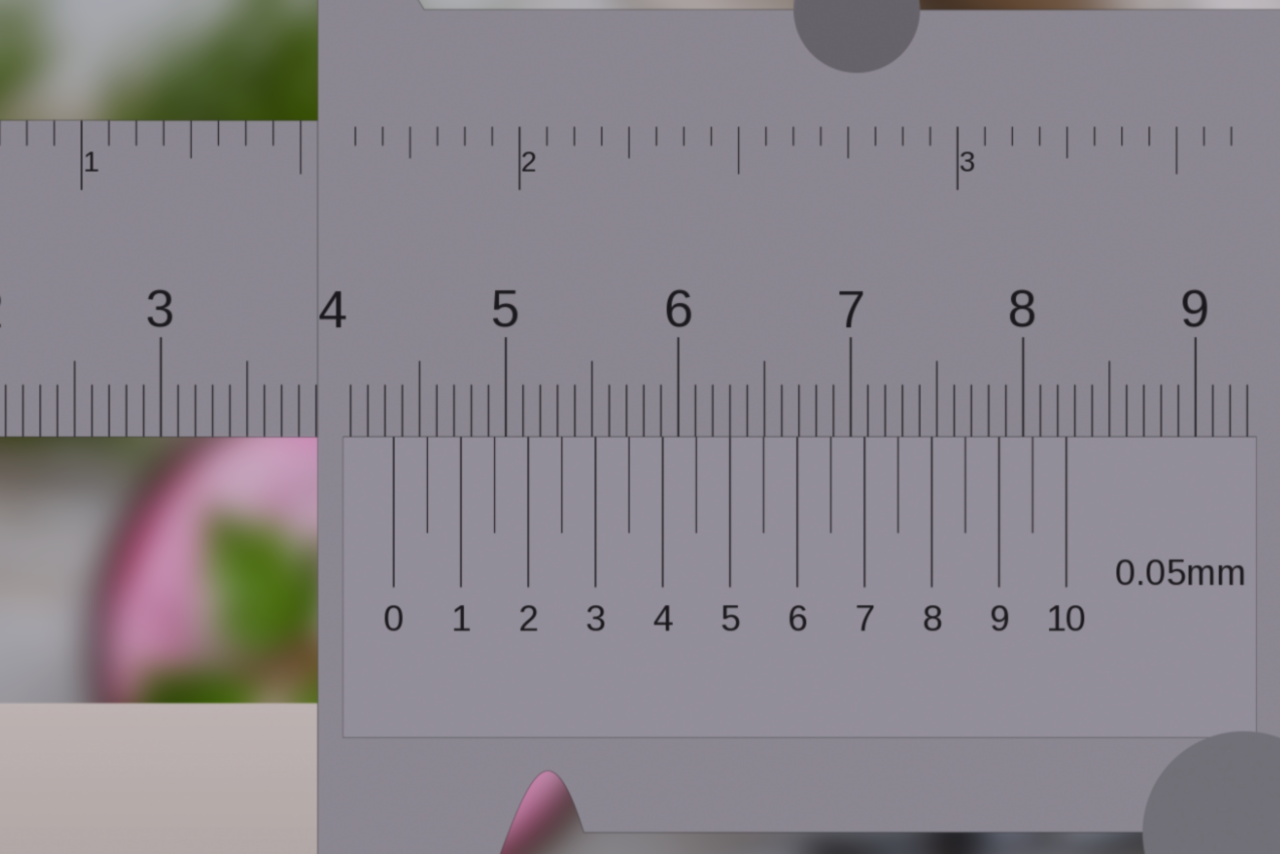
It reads 43.5 mm
